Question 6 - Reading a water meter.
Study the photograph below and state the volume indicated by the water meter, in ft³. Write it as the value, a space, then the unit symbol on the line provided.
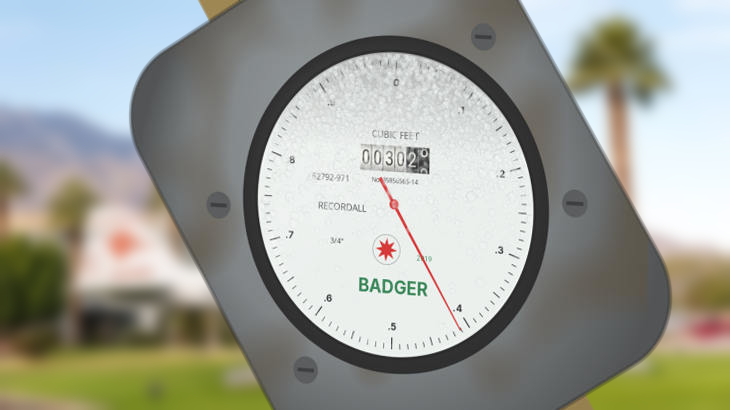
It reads 3028.41 ft³
